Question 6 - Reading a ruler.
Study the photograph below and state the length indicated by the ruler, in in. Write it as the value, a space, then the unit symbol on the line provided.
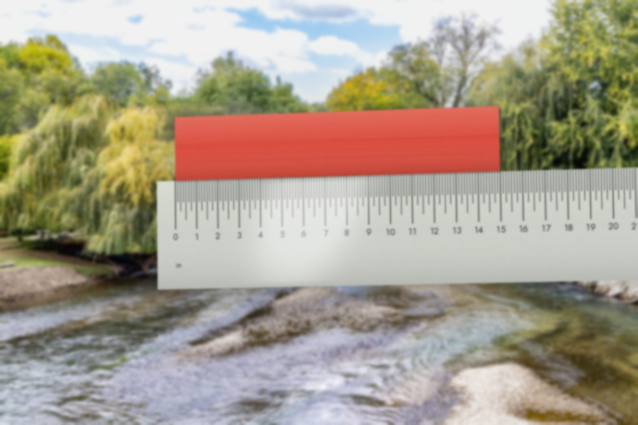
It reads 15 in
